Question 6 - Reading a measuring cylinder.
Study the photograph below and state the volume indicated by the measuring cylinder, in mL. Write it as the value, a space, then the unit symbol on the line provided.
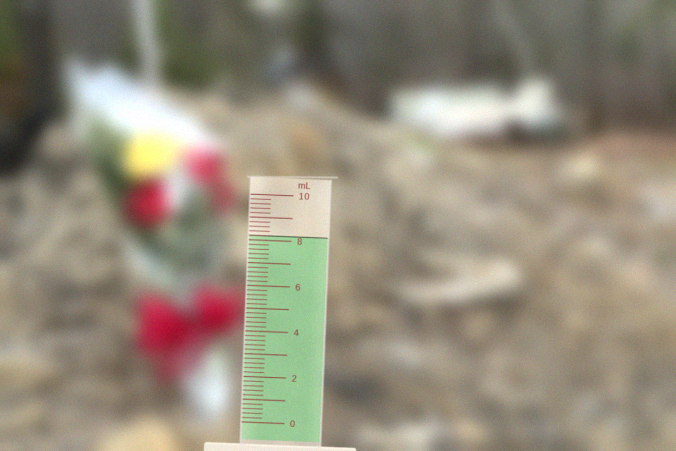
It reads 8.2 mL
